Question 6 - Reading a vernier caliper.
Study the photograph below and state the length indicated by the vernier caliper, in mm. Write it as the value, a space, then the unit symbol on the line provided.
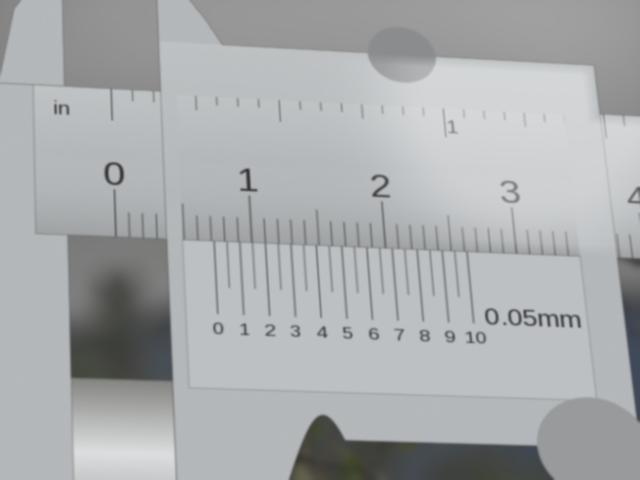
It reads 7.2 mm
